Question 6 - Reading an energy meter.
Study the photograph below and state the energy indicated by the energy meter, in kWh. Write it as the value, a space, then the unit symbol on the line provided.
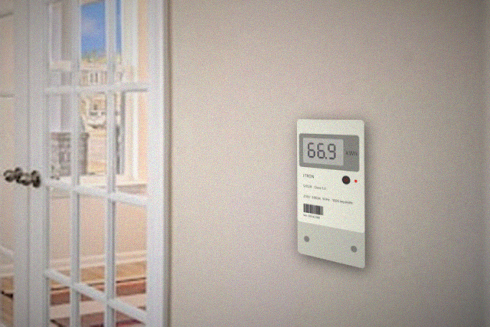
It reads 66.9 kWh
